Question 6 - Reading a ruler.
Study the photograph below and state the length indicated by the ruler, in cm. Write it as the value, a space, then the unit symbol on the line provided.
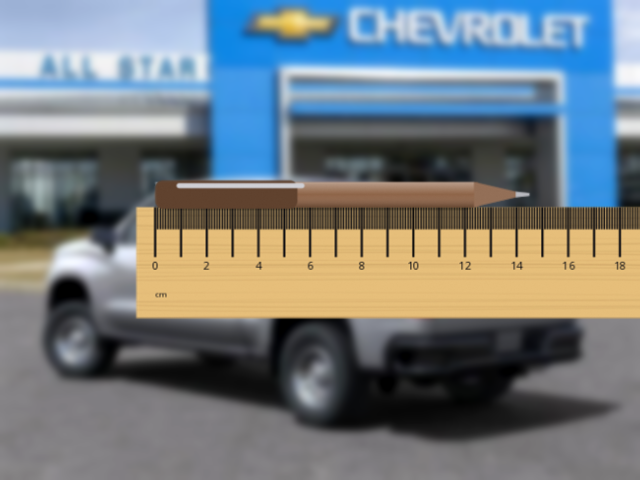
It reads 14.5 cm
